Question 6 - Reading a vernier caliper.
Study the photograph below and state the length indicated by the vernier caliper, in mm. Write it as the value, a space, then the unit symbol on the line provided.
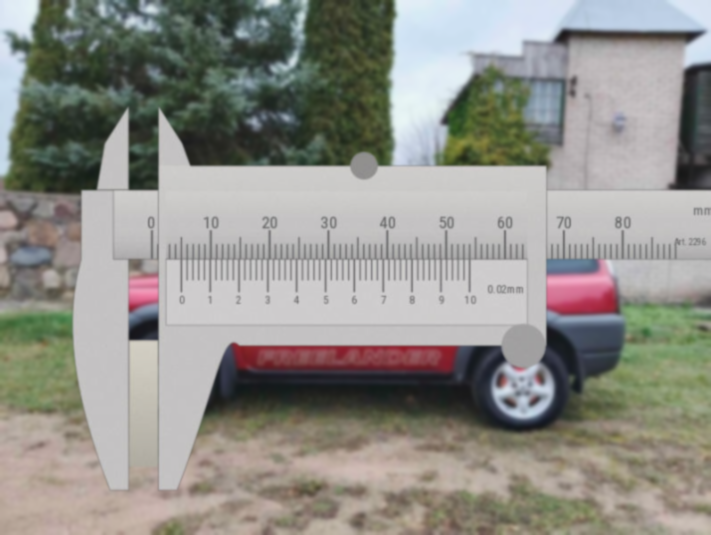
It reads 5.0 mm
